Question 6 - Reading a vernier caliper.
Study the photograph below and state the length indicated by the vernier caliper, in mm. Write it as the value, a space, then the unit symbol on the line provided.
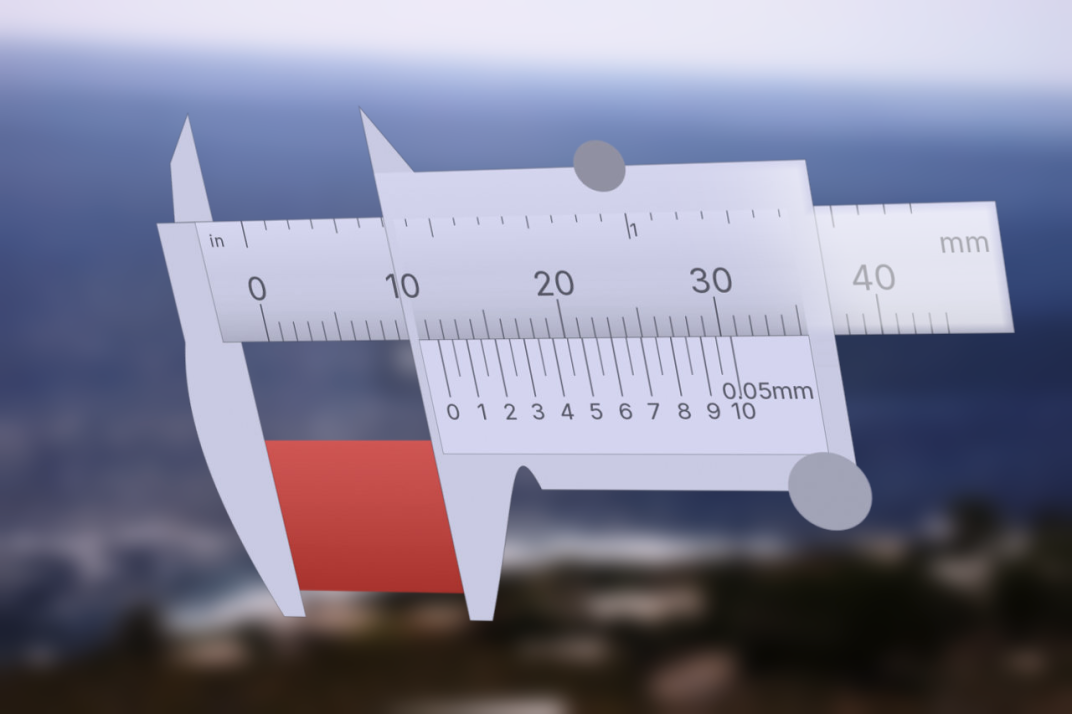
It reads 11.6 mm
